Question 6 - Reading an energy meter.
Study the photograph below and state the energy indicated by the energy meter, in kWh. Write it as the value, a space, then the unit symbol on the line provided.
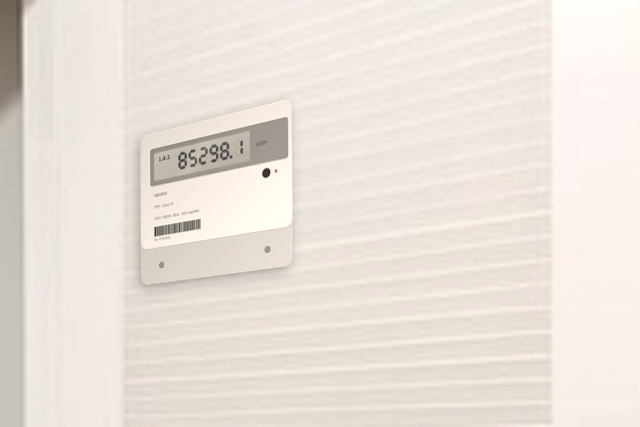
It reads 85298.1 kWh
